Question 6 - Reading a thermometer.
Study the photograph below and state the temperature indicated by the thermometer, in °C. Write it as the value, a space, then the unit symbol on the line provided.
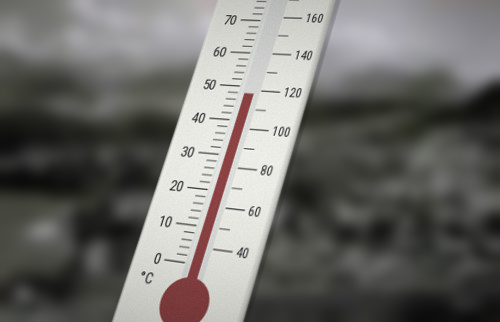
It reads 48 °C
